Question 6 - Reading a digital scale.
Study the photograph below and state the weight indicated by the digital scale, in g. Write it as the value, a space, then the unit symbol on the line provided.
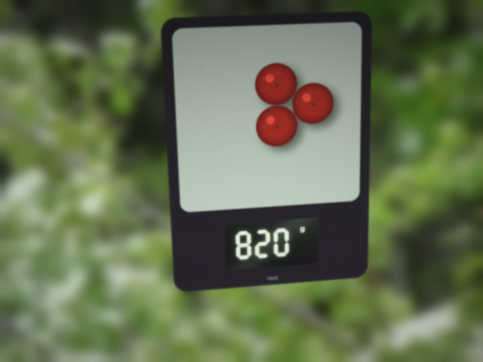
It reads 820 g
